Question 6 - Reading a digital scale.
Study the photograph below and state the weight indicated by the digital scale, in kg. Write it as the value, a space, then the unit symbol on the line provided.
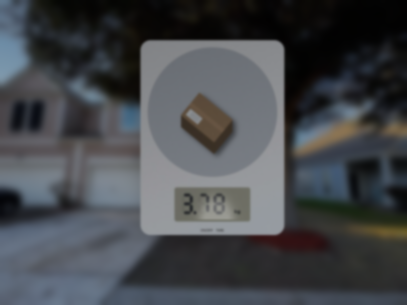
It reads 3.78 kg
